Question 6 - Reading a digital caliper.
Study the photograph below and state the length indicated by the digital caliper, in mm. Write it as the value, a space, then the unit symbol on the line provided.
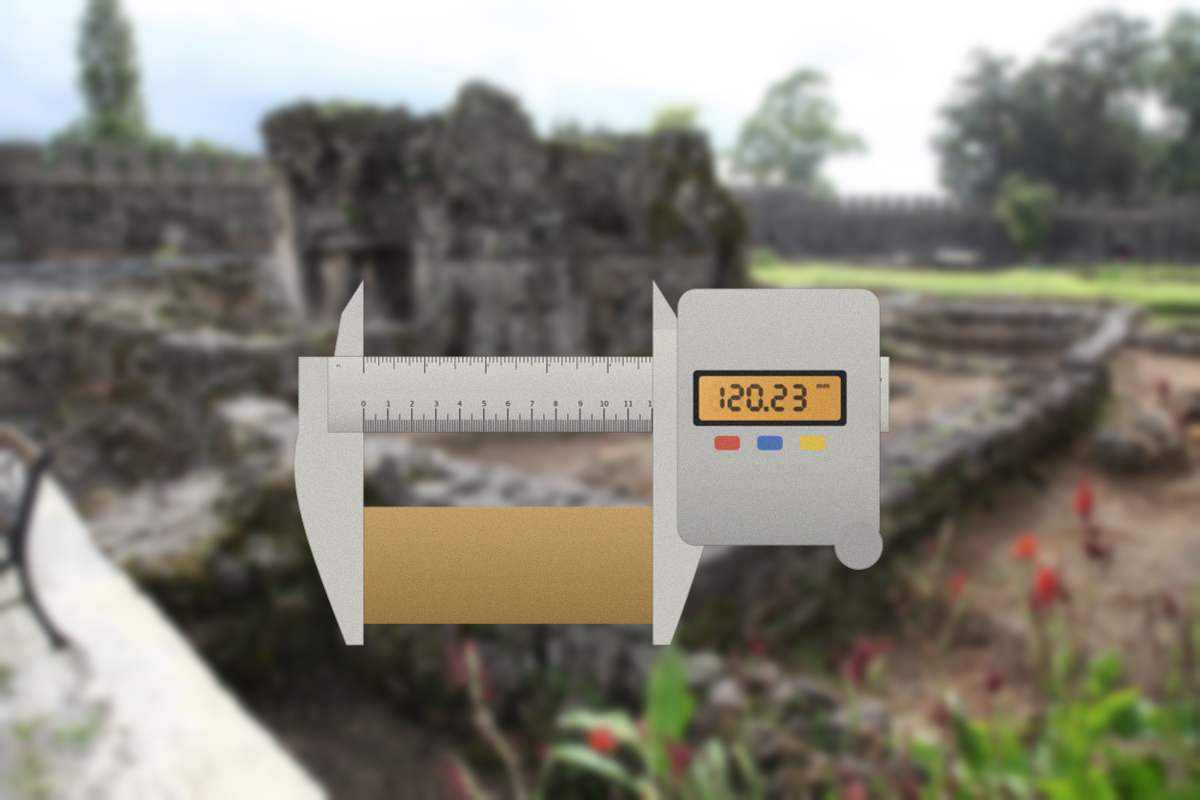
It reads 120.23 mm
